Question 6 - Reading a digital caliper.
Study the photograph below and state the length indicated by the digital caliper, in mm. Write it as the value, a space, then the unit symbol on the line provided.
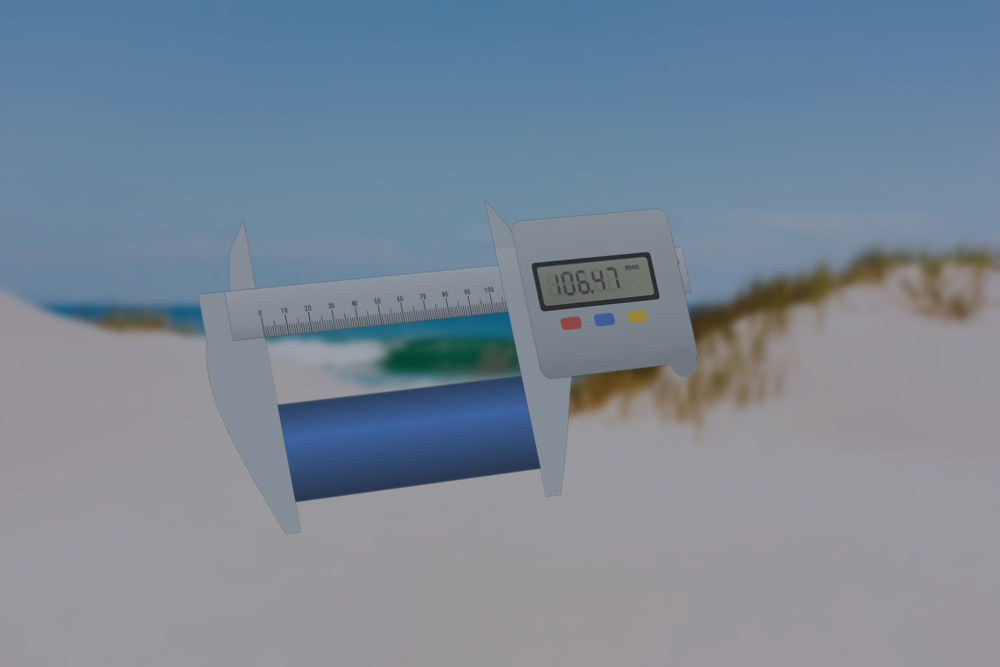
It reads 106.47 mm
